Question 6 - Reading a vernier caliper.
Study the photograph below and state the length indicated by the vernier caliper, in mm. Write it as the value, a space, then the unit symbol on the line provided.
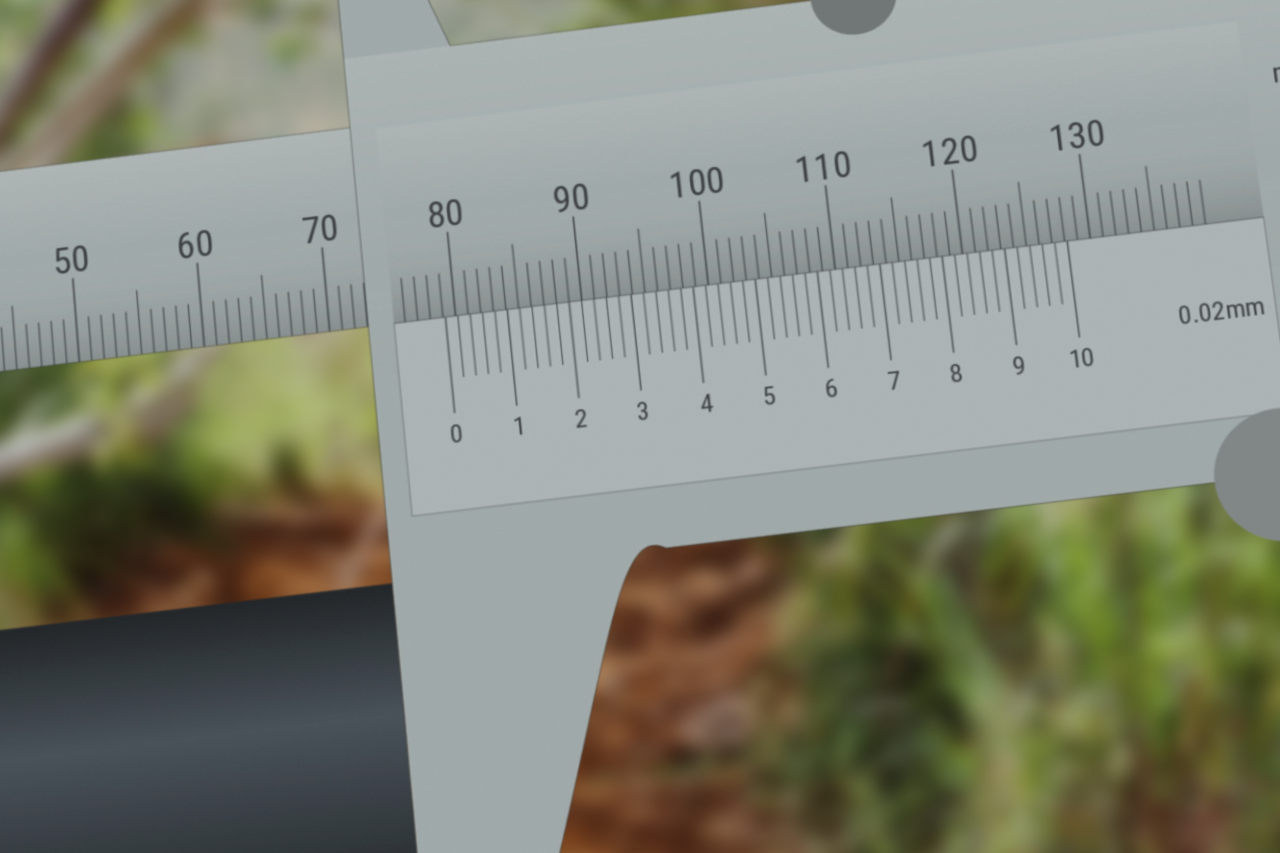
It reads 79.2 mm
